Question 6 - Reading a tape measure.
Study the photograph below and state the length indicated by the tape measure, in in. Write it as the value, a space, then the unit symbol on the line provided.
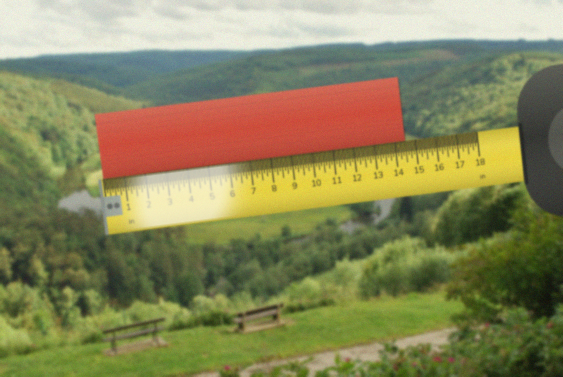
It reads 14.5 in
